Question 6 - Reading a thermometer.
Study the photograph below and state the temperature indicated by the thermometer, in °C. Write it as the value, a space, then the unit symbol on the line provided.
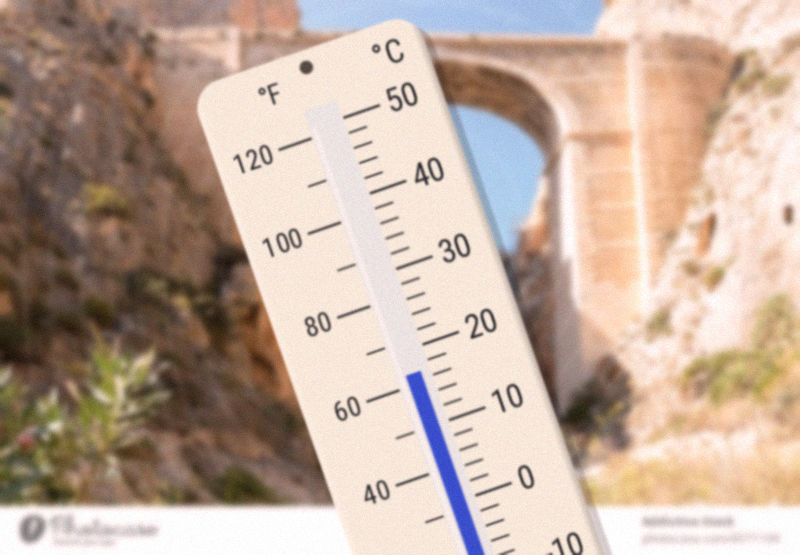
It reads 17 °C
